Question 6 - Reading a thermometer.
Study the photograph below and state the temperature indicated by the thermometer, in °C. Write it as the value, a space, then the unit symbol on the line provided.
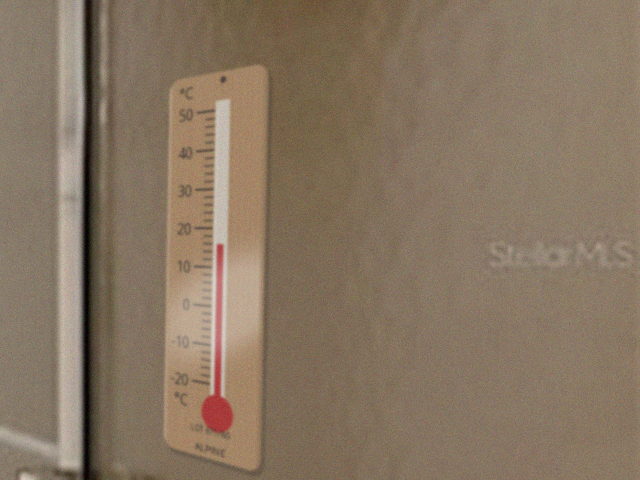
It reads 16 °C
